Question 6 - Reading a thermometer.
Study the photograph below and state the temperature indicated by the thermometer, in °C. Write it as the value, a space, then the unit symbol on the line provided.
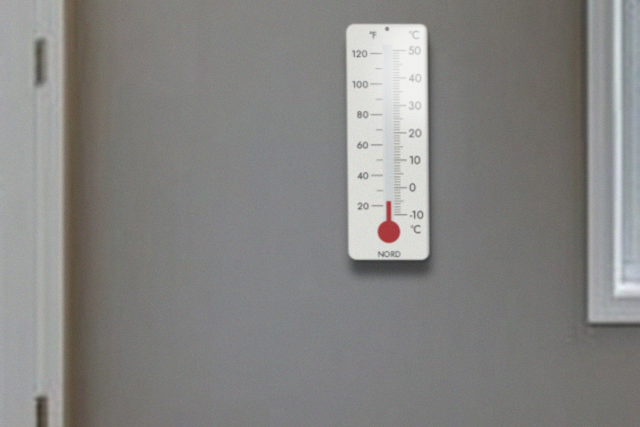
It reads -5 °C
